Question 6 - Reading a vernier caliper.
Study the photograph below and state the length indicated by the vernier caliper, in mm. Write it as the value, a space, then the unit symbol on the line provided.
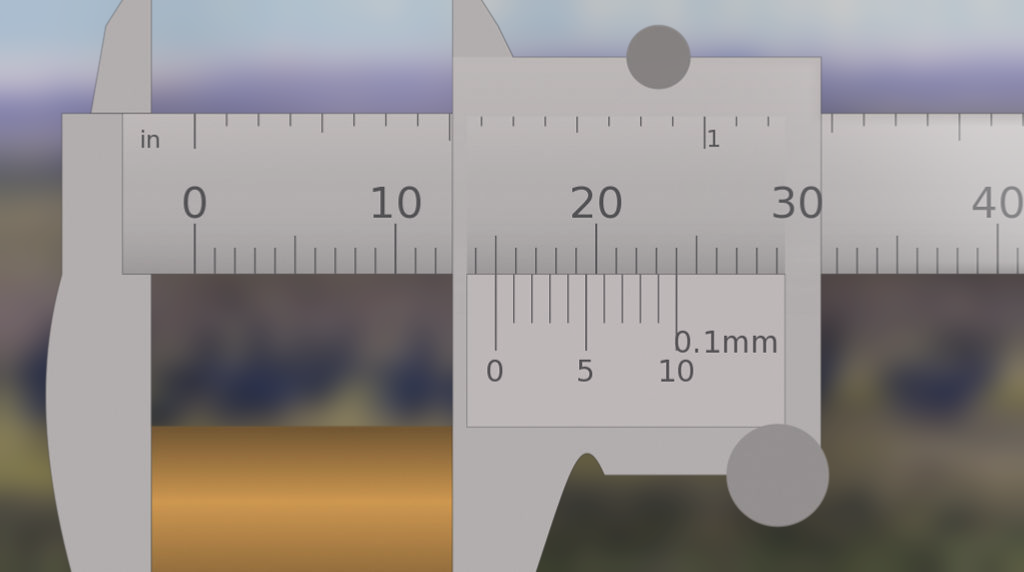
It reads 15.0 mm
